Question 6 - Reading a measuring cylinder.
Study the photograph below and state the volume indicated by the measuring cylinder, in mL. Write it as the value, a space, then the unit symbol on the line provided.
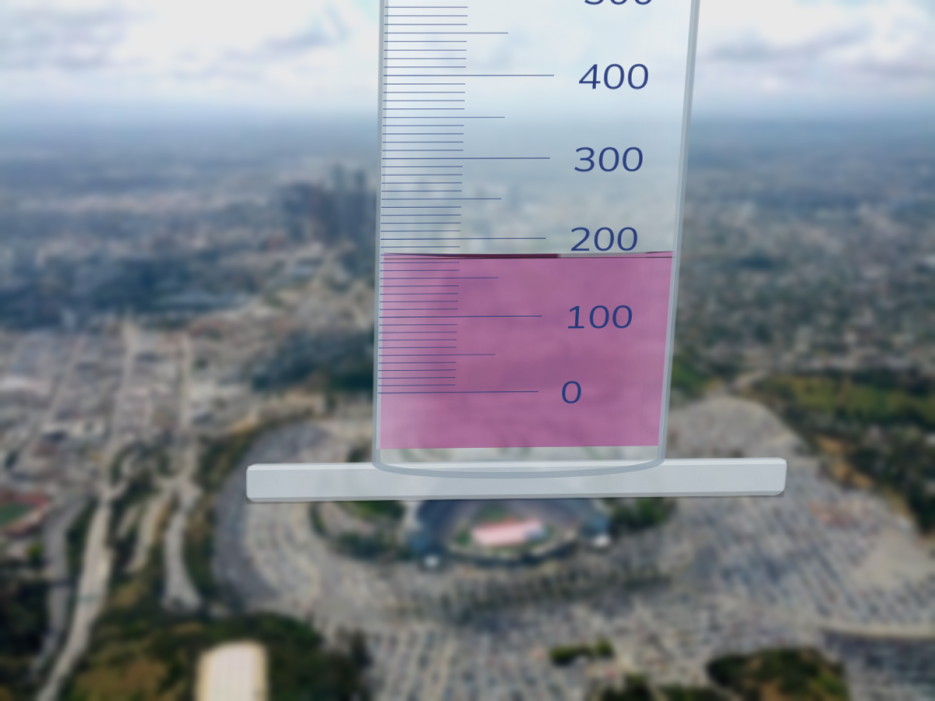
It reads 175 mL
